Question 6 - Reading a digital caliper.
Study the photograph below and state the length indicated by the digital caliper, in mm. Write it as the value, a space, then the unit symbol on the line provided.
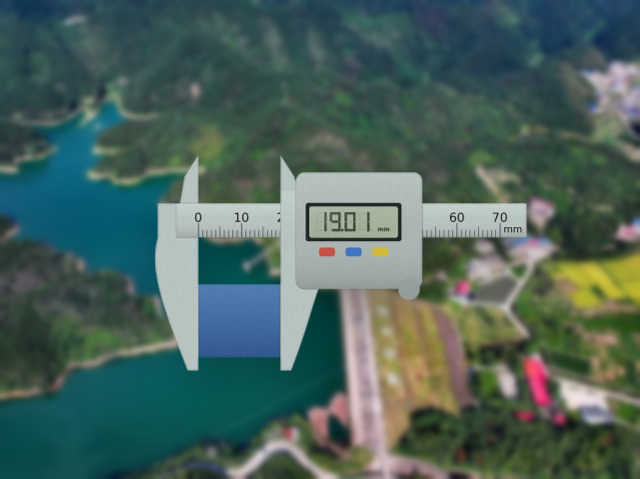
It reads 19.01 mm
